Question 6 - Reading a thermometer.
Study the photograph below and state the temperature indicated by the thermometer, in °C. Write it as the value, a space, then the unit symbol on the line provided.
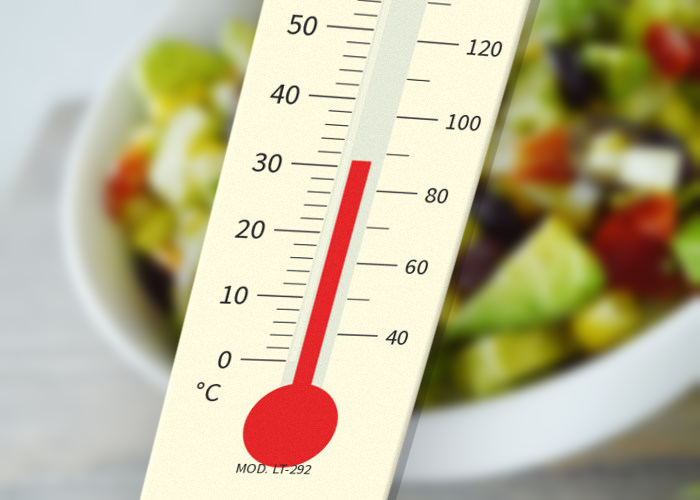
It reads 31 °C
